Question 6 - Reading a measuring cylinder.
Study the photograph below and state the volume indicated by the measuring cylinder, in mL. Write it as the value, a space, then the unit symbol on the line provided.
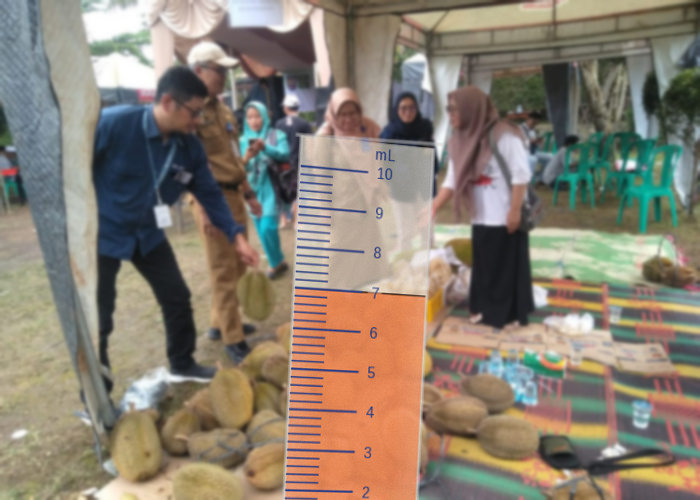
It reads 7 mL
